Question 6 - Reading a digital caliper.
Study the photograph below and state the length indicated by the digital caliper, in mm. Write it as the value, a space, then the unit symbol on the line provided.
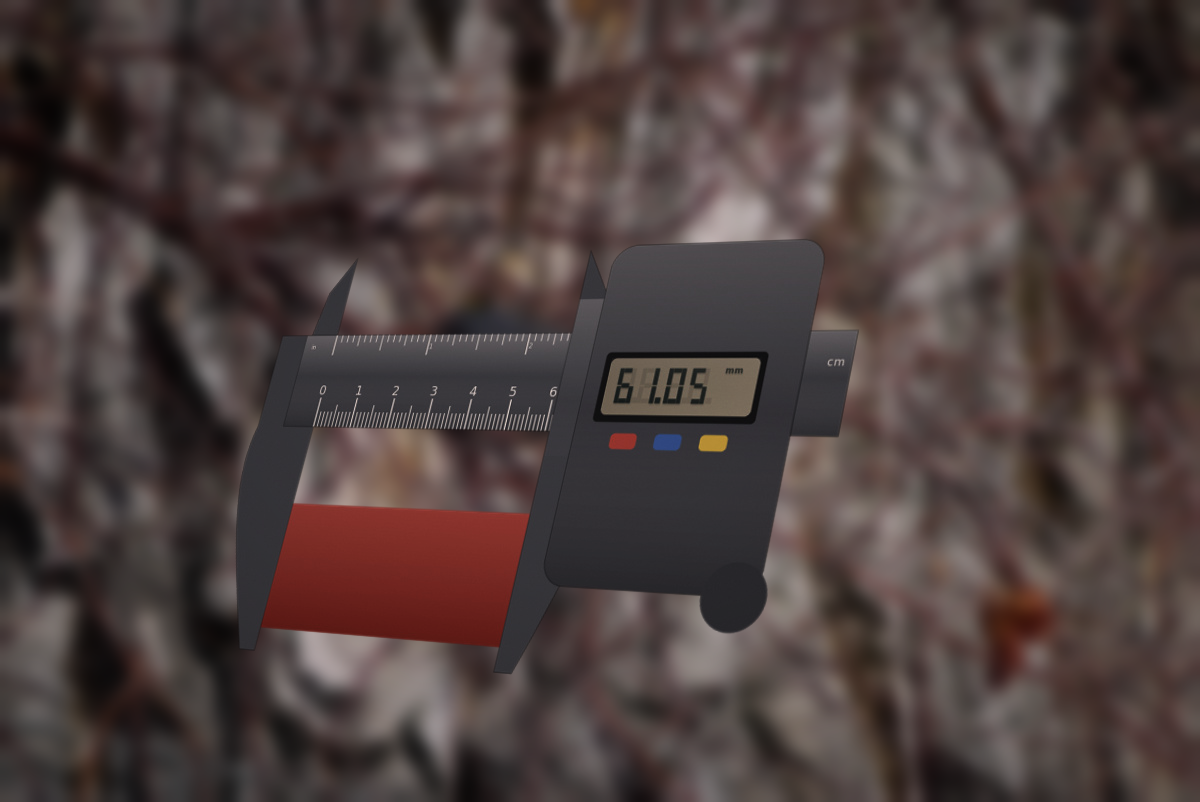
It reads 61.05 mm
